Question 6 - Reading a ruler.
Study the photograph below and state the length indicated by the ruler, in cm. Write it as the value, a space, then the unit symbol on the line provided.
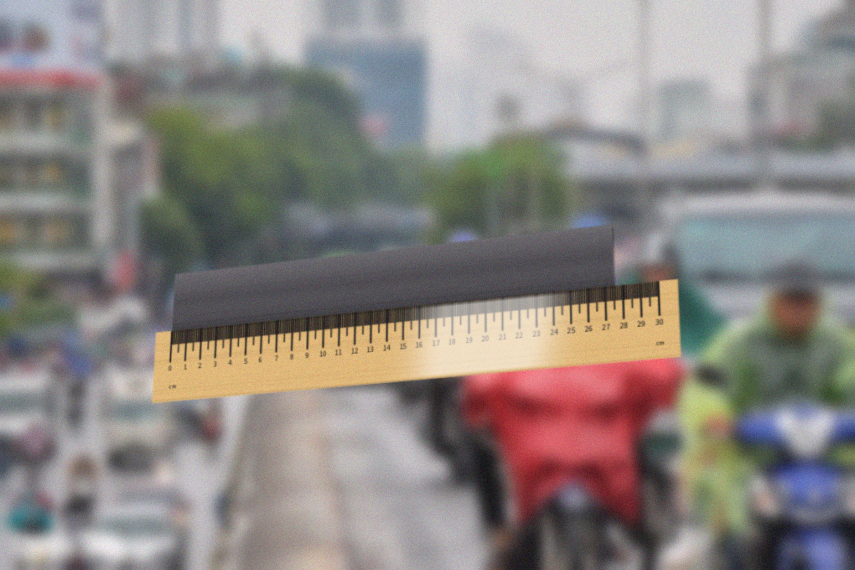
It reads 27.5 cm
